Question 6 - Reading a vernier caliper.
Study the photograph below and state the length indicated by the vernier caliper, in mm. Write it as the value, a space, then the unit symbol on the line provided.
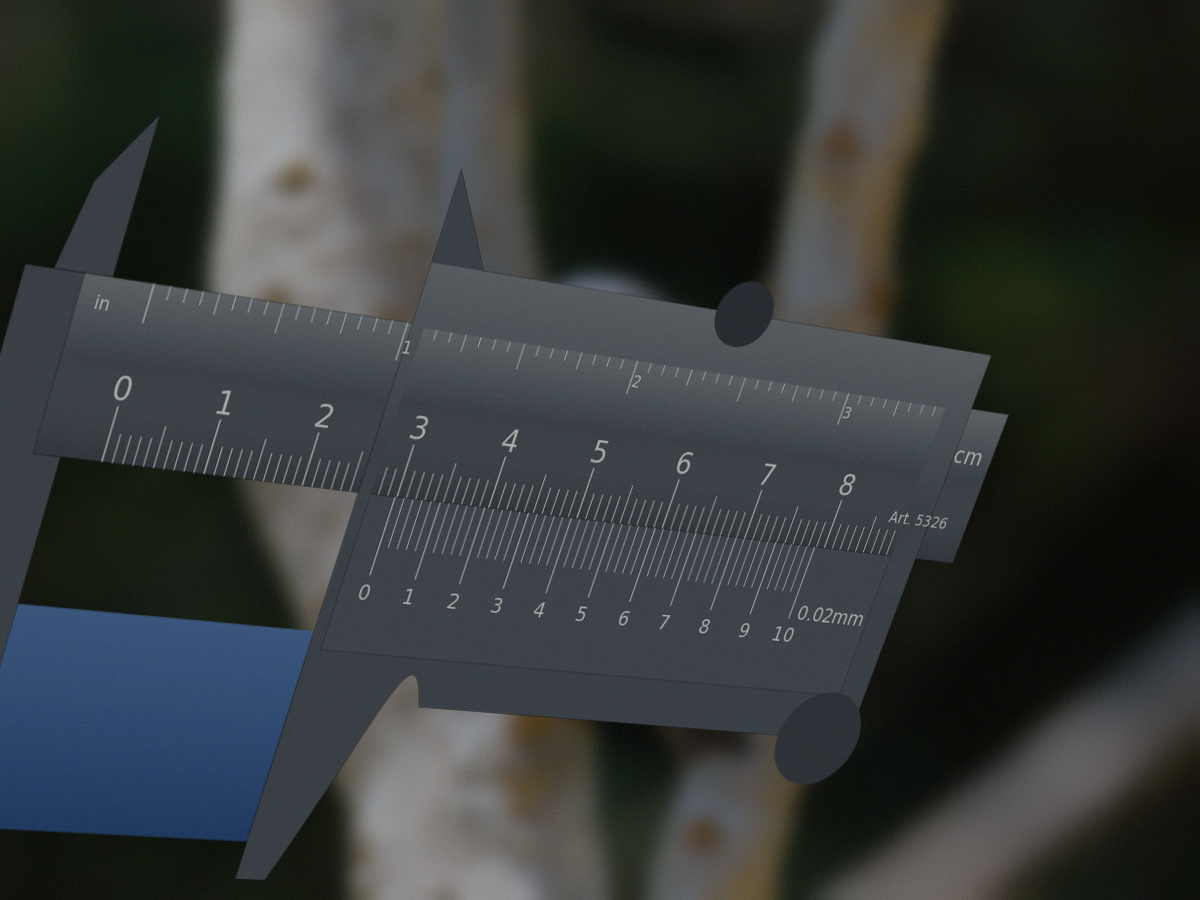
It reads 29.8 mm
